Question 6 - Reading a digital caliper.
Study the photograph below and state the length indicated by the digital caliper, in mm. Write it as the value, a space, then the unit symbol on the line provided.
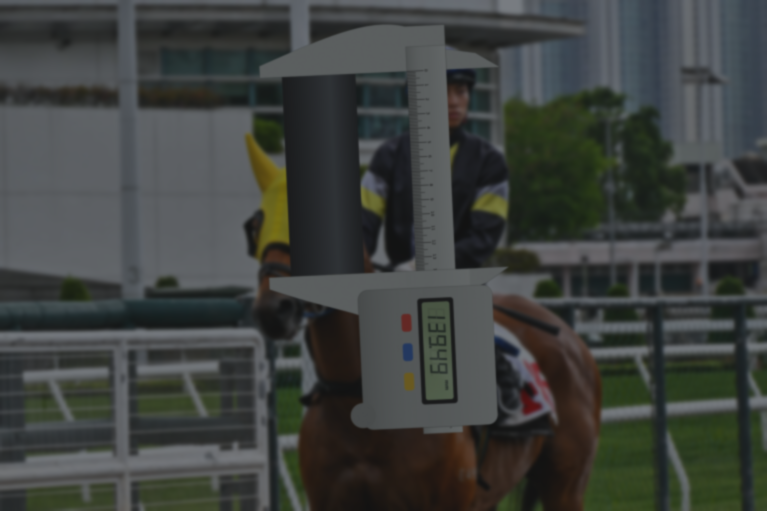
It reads 139.49 mm
